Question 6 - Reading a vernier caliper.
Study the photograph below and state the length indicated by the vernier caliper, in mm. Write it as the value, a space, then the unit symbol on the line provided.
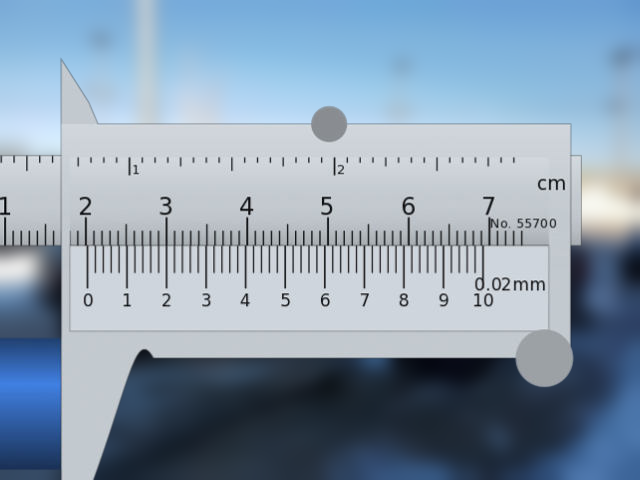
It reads 20.2 mm
